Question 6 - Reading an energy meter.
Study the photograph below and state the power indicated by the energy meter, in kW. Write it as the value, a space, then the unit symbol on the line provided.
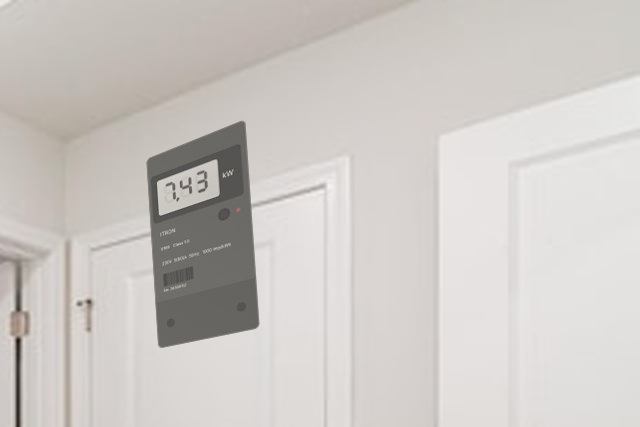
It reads 7.43 kW
